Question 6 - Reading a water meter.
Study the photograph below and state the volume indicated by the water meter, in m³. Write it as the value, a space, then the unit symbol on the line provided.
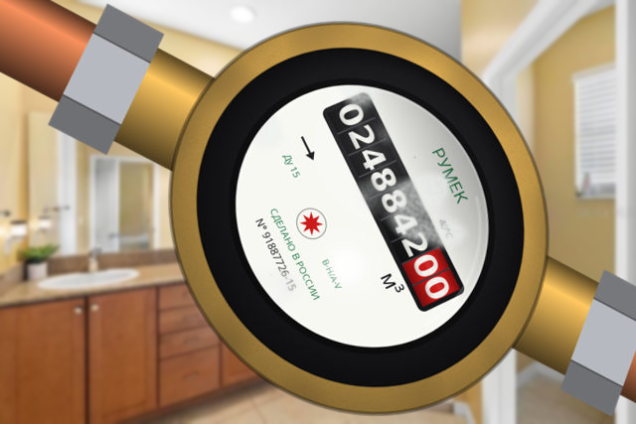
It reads 248842.00 m³
